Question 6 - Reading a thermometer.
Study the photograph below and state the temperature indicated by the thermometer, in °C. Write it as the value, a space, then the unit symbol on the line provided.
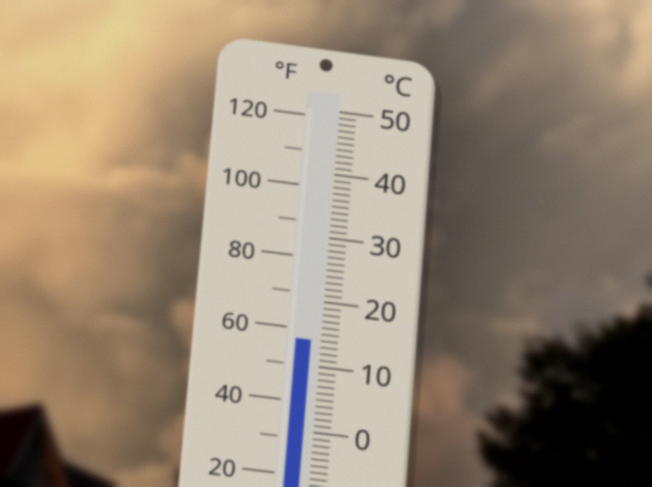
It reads 14 °C
